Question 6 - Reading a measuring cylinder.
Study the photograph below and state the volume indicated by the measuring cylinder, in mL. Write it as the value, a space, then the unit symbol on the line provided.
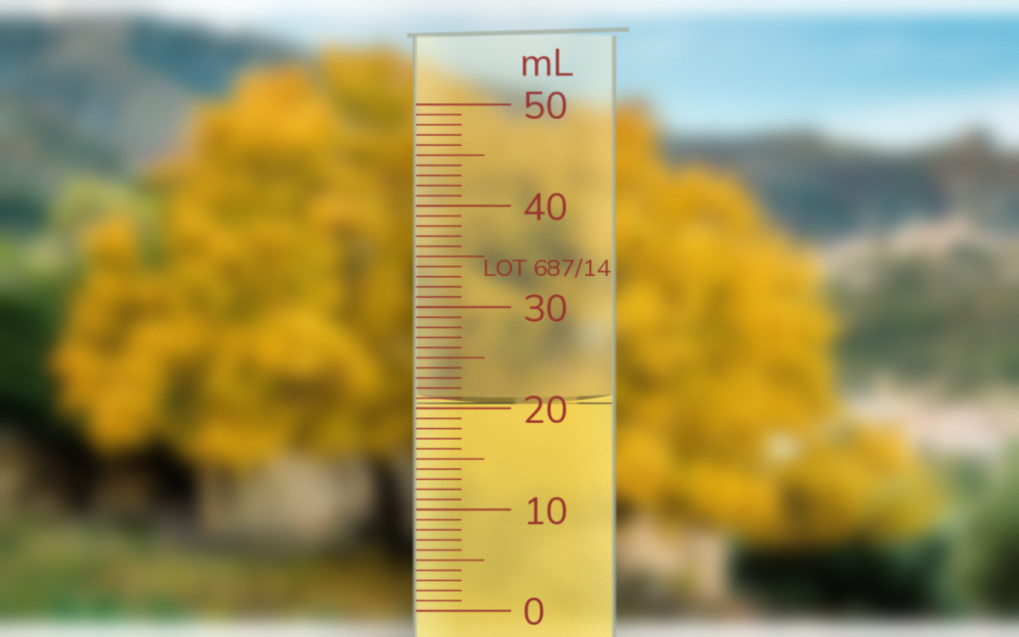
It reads 20.5 mL
